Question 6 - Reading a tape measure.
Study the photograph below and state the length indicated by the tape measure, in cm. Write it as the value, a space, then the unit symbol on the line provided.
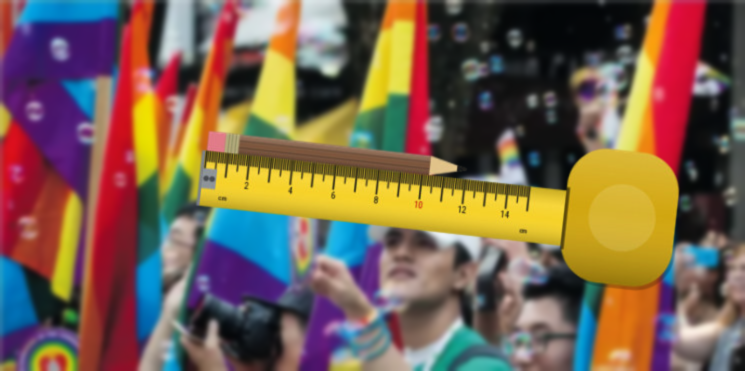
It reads 12 cm
